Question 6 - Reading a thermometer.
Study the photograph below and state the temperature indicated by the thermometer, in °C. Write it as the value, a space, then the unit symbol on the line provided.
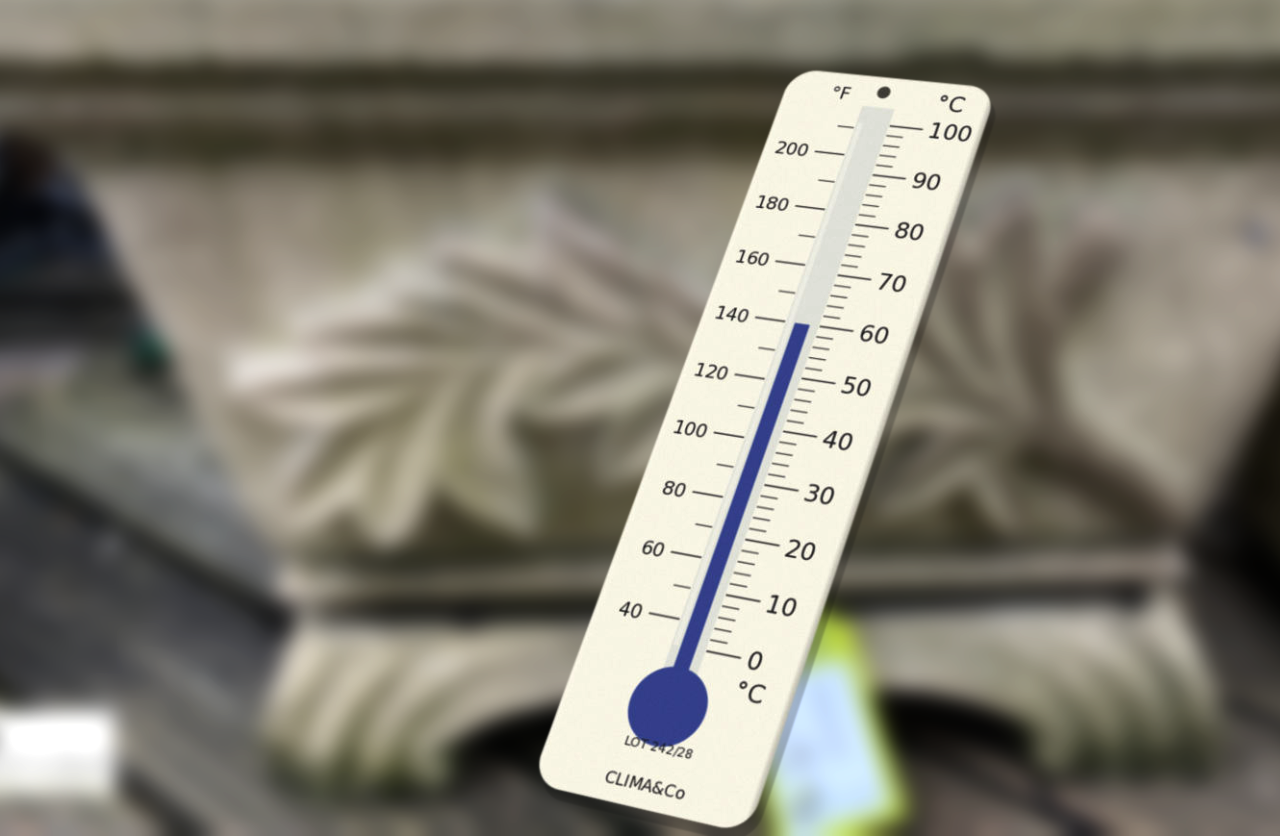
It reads 60 °C
